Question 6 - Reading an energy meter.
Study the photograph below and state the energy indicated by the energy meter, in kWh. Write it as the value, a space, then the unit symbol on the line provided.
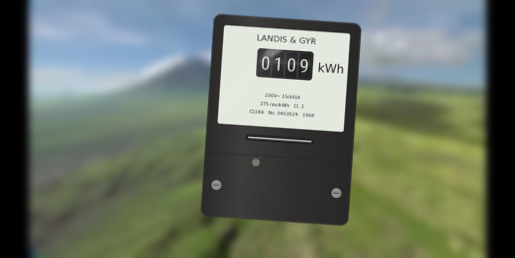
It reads 109 kWh
